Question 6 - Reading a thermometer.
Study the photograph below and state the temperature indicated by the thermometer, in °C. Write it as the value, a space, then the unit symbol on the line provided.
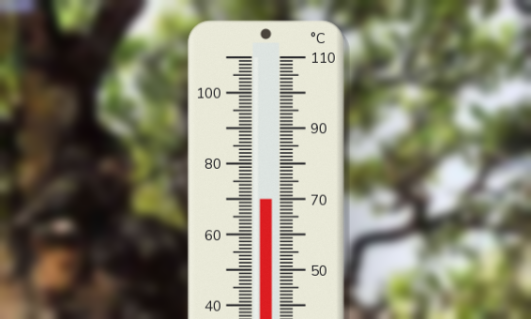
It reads 70 °C
